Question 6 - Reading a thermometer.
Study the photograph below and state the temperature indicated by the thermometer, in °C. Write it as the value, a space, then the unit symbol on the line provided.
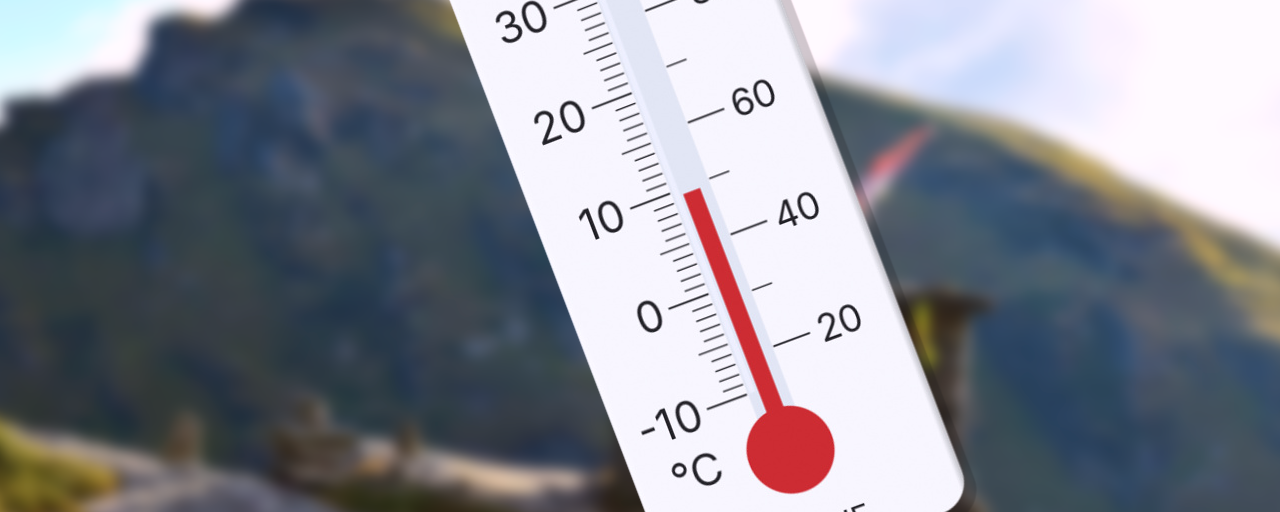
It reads 9.5 °C
